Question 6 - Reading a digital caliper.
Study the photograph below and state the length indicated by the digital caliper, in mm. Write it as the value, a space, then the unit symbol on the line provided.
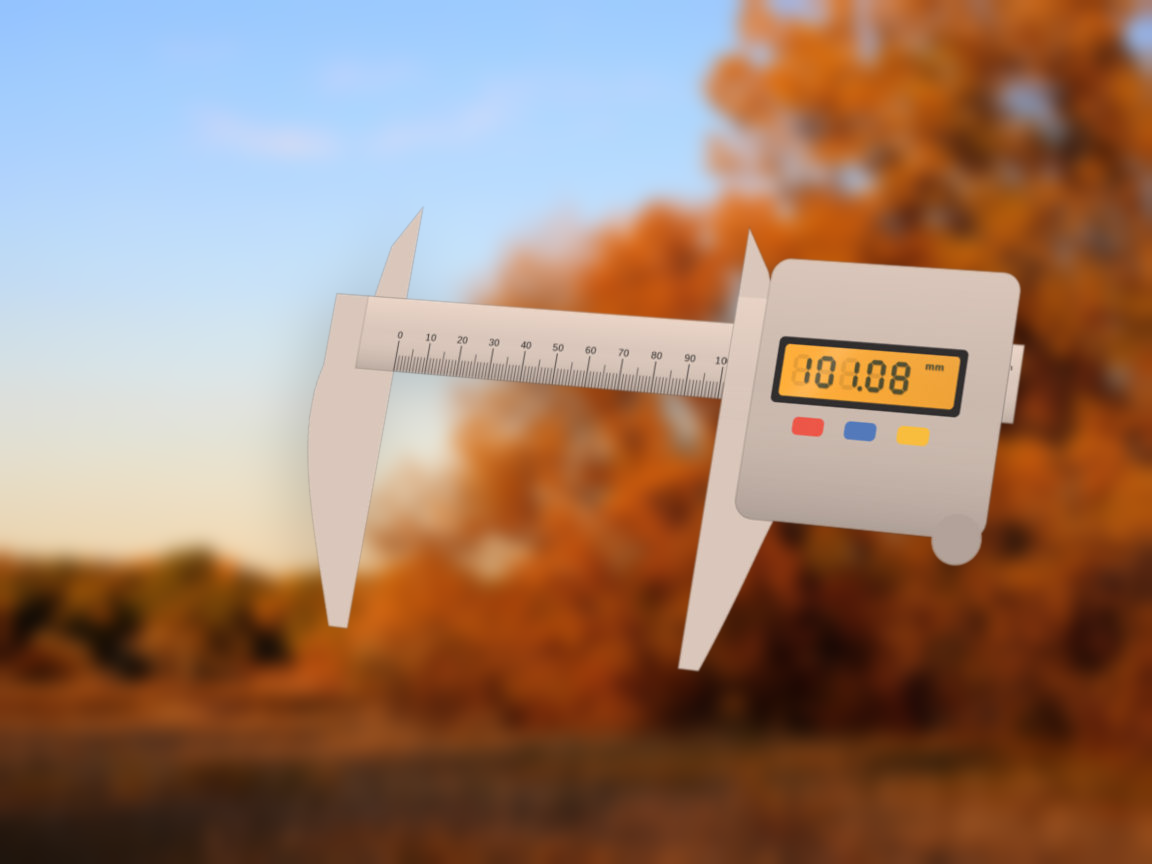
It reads 101.08 mm
